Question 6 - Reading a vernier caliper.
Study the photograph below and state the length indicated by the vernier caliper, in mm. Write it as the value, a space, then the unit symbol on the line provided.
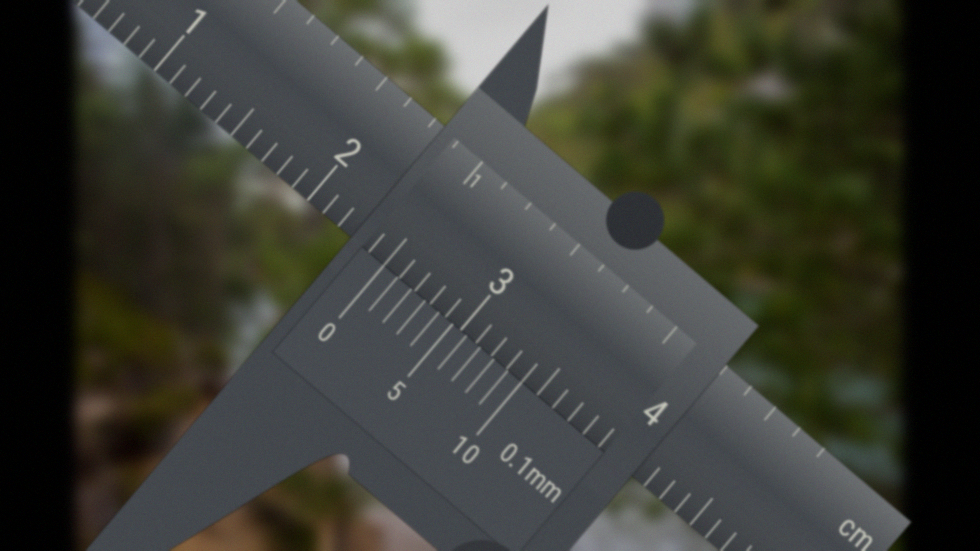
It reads 25.0 mm
